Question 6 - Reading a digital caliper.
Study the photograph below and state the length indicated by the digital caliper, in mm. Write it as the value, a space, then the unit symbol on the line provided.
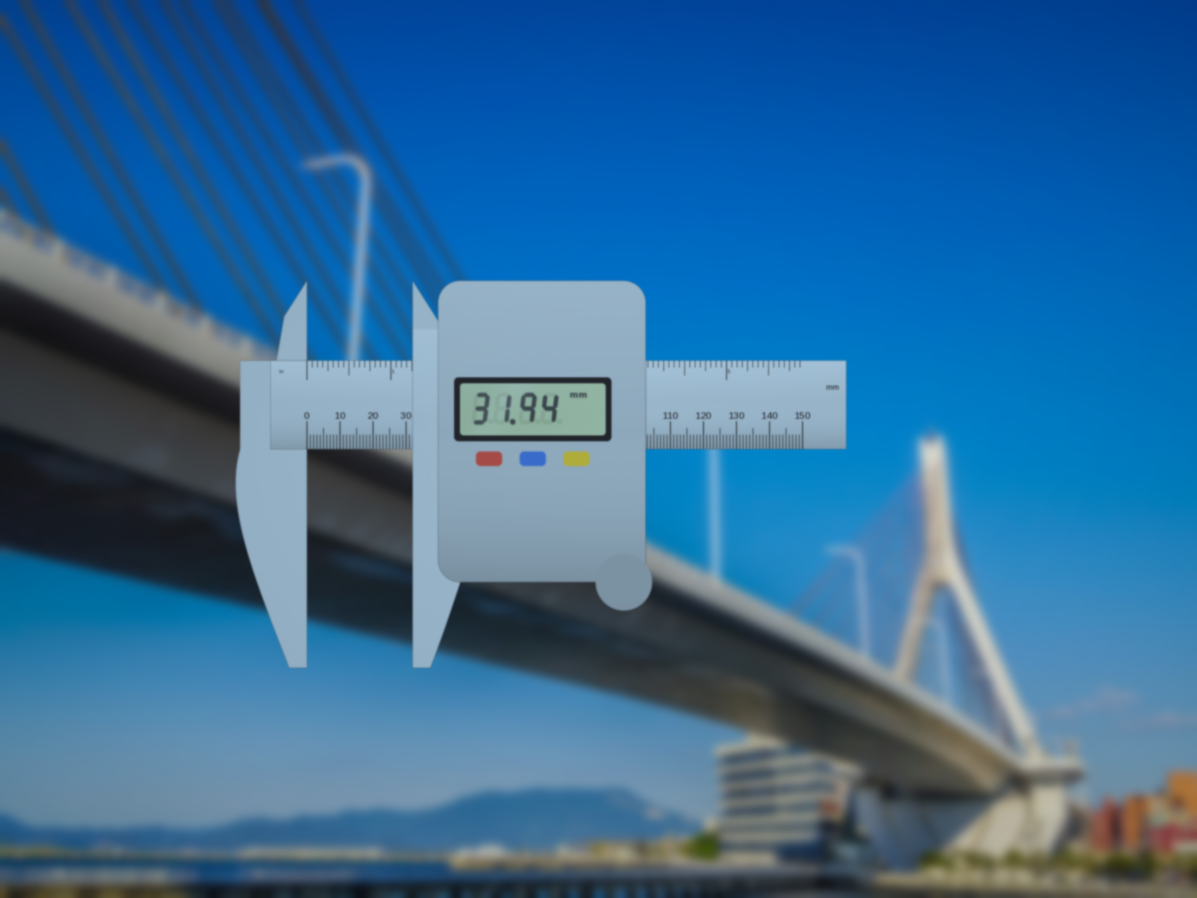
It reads 31.94 mm
